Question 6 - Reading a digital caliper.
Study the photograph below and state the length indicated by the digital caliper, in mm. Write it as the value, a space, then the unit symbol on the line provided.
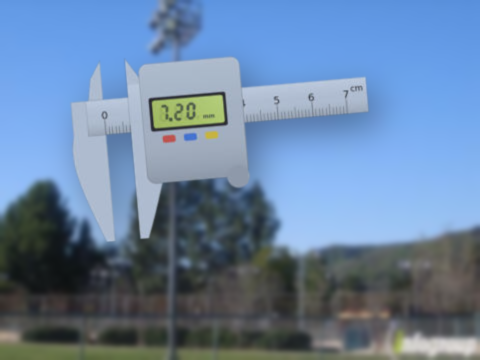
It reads 7.20 mm
